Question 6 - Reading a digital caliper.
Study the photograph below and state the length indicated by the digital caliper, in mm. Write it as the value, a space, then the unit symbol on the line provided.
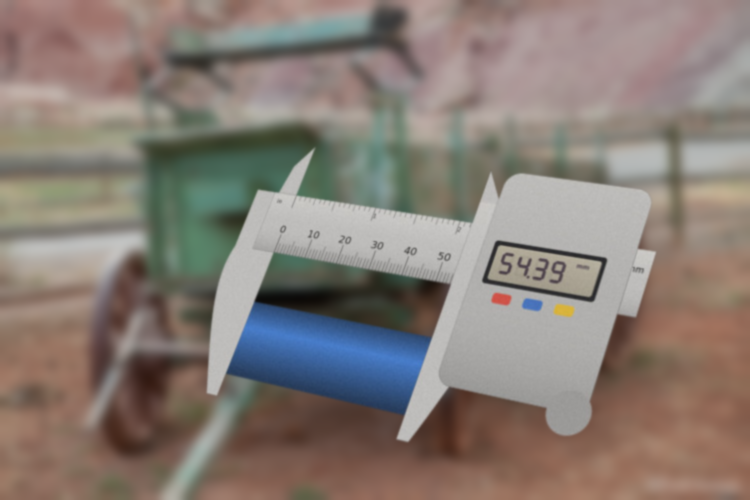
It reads 54.39 mm
